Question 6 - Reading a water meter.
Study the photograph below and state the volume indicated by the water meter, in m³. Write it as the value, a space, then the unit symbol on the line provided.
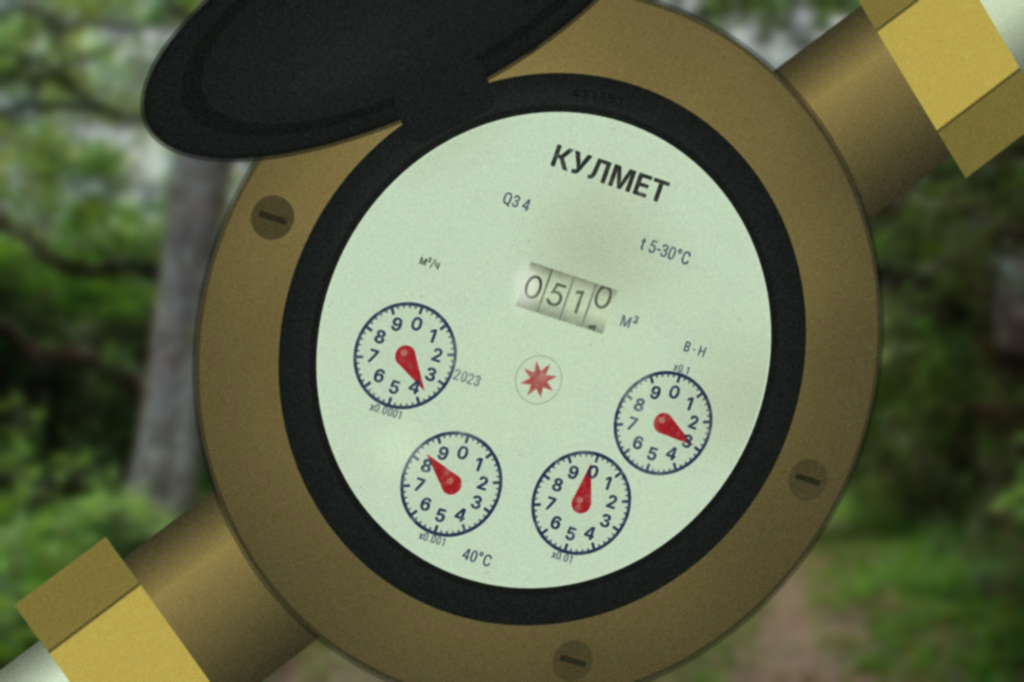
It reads 510.2983 m³
